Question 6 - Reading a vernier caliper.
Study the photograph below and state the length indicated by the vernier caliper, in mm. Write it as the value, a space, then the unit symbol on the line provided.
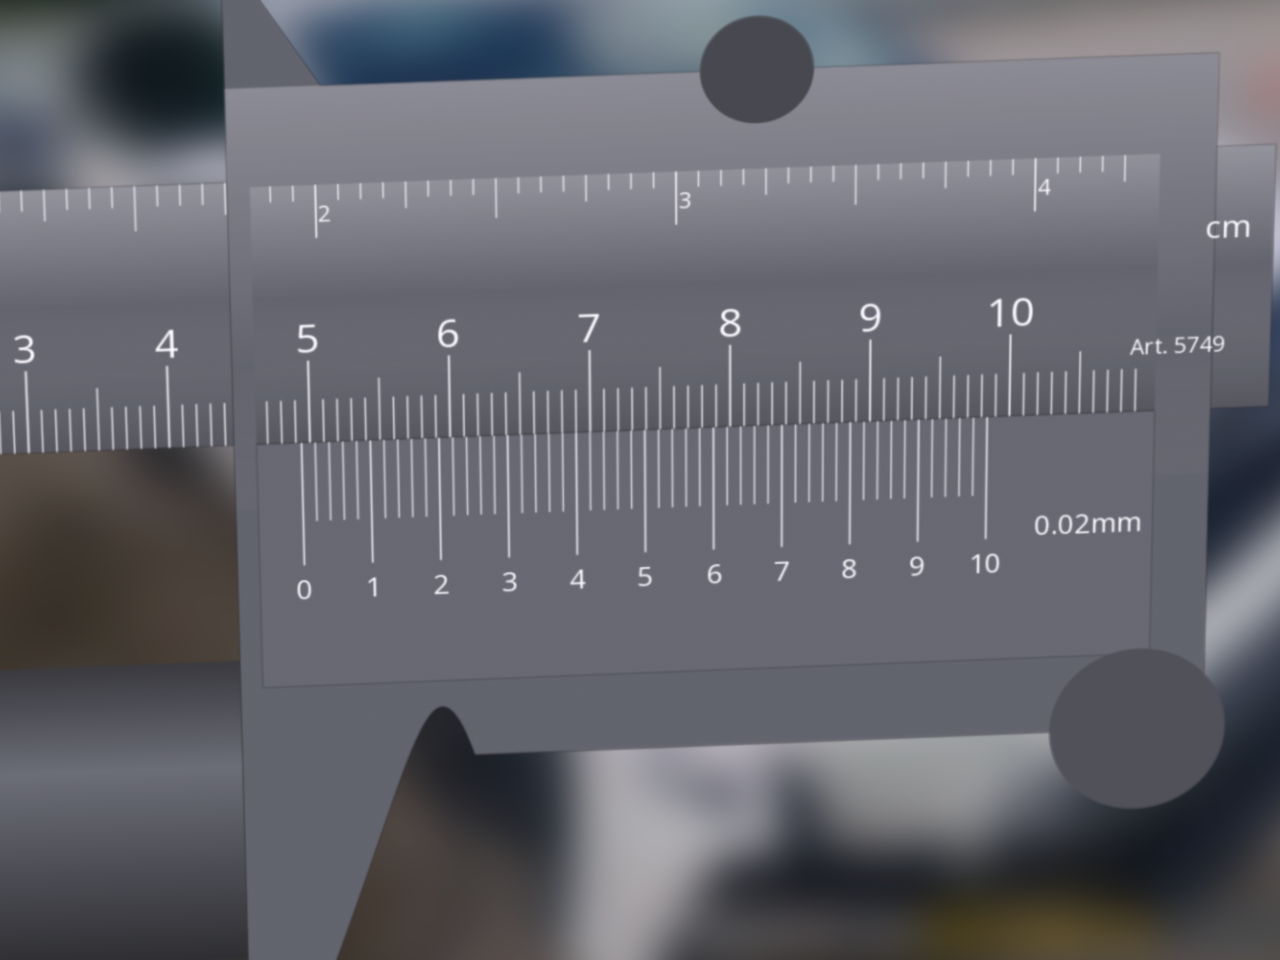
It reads 49.4 mm
